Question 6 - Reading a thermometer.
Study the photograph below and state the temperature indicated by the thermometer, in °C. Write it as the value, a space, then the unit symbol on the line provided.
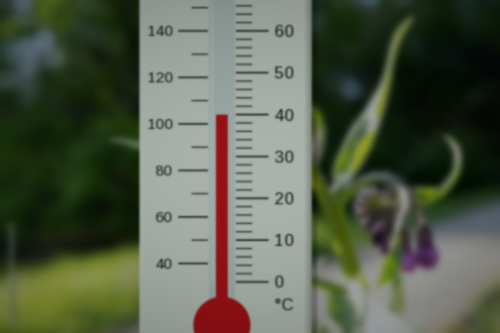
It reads 40 °C
